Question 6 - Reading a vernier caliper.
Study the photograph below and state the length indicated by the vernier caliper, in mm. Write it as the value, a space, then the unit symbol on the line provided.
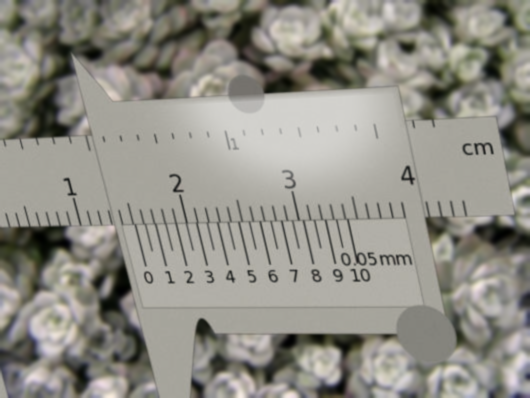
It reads 15.2 mm
